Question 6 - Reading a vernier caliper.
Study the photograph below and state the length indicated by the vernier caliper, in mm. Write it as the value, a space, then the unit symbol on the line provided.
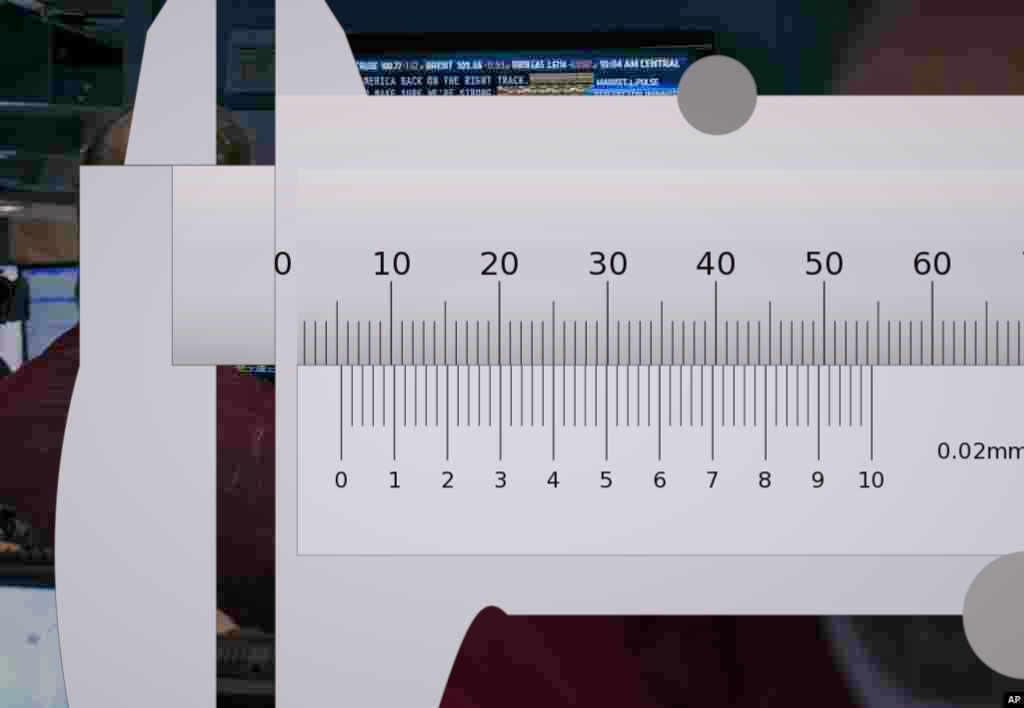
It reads 5.4 mm
